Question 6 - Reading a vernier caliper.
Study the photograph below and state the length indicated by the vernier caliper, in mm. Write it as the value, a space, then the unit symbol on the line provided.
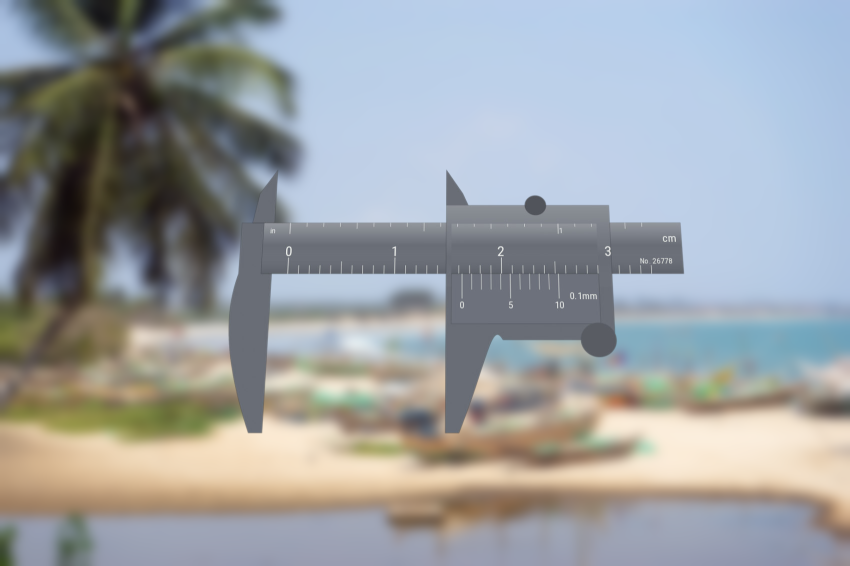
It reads 16.3 mm
